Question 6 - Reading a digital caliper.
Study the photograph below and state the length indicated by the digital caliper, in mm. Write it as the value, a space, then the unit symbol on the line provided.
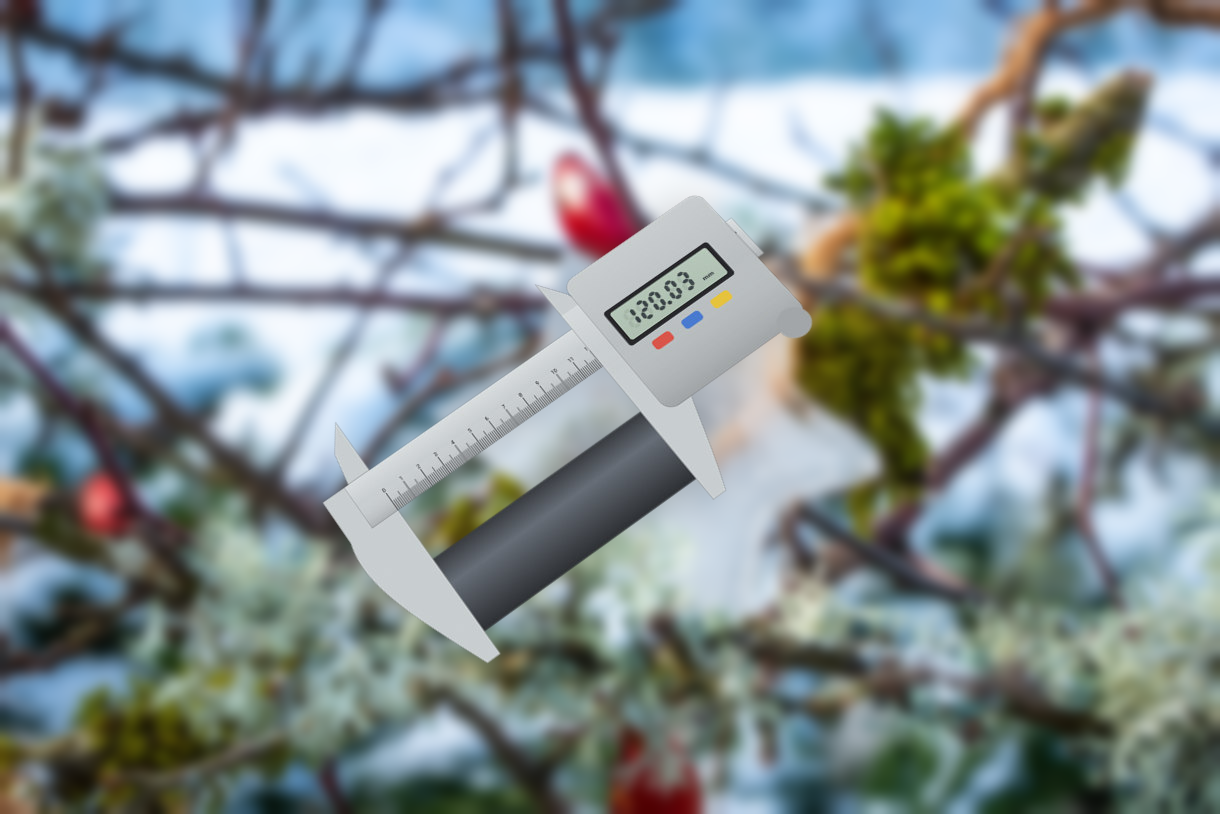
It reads 120.03 mm
